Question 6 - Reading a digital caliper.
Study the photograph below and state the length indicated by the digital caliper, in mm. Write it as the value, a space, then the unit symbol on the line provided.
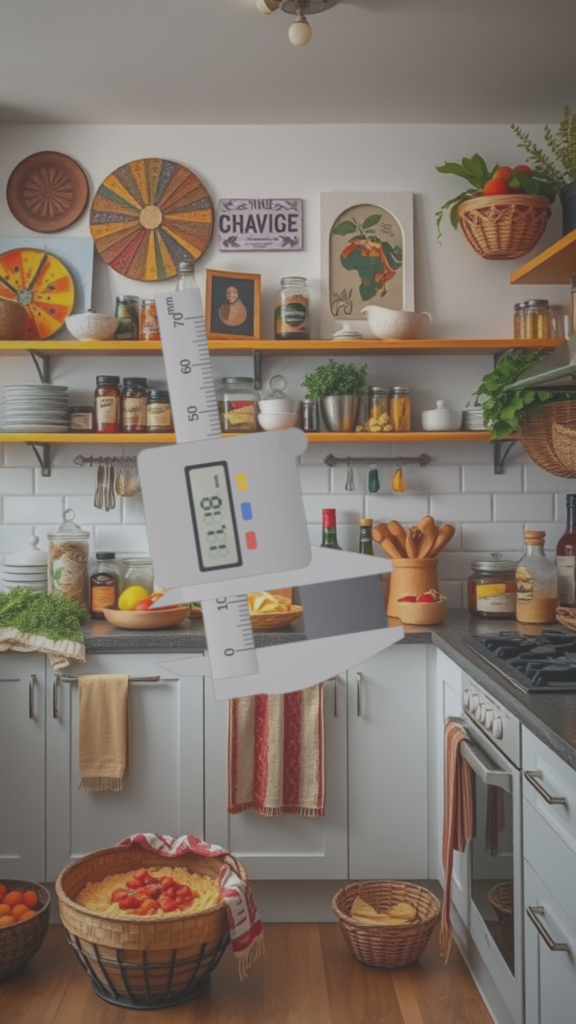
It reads 11.18 mm
